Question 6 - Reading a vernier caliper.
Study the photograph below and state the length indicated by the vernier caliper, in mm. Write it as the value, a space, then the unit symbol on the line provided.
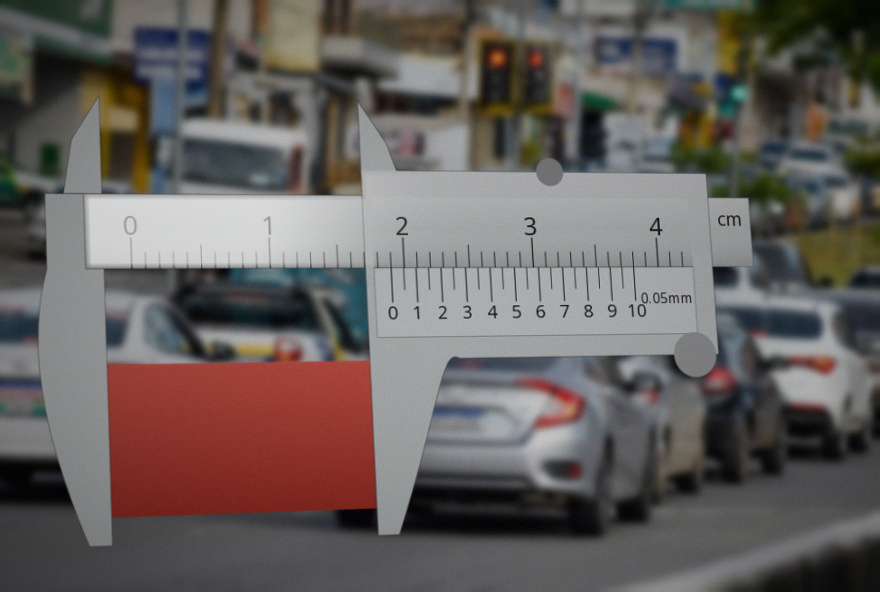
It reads 19.0 mm
